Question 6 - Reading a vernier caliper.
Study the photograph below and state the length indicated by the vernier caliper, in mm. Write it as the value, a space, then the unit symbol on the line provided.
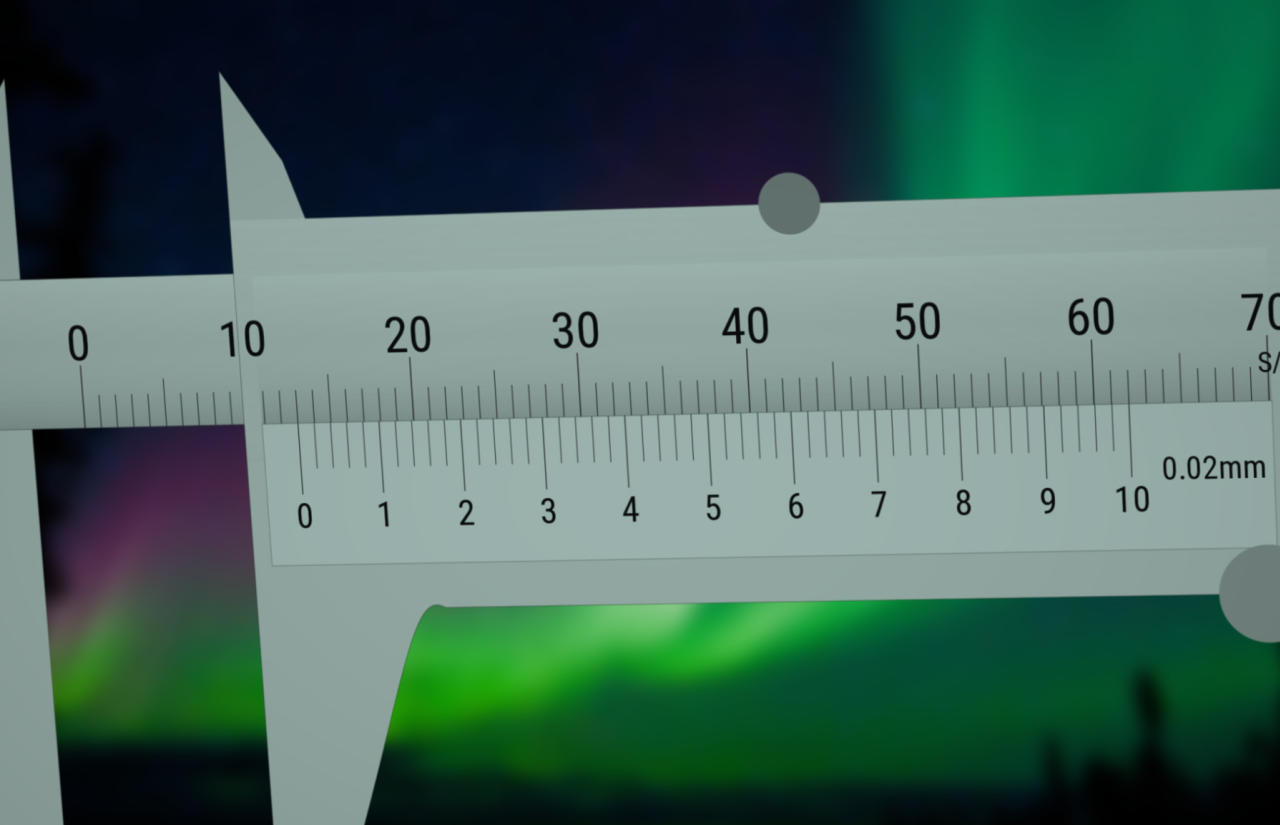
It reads 13.0 mm
